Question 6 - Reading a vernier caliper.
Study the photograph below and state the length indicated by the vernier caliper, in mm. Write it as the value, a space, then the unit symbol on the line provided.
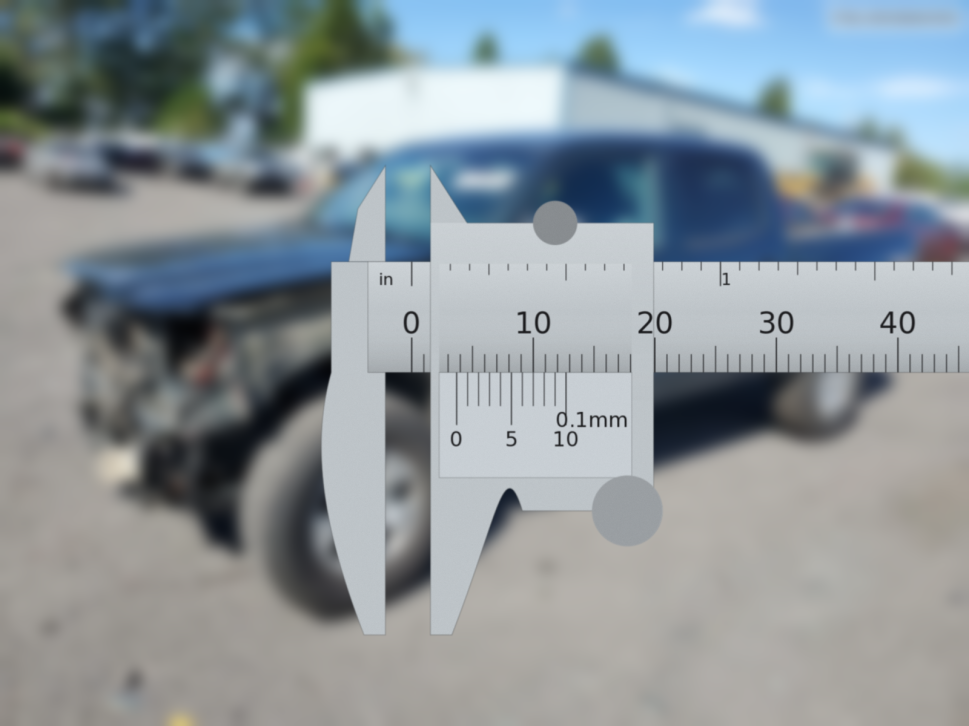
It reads 3.7 mm
